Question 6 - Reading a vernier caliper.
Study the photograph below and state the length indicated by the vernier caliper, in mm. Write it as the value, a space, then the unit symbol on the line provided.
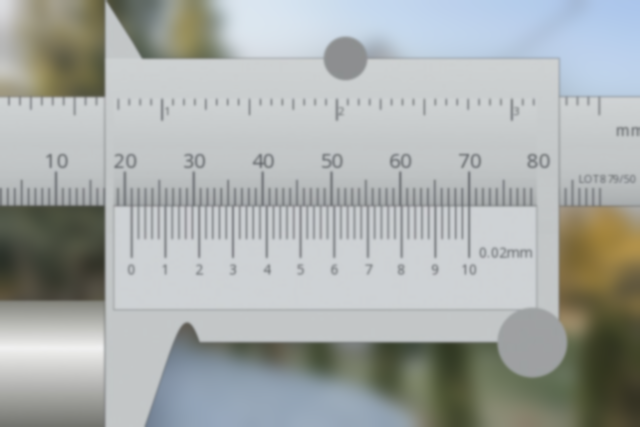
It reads 21.0 mm
